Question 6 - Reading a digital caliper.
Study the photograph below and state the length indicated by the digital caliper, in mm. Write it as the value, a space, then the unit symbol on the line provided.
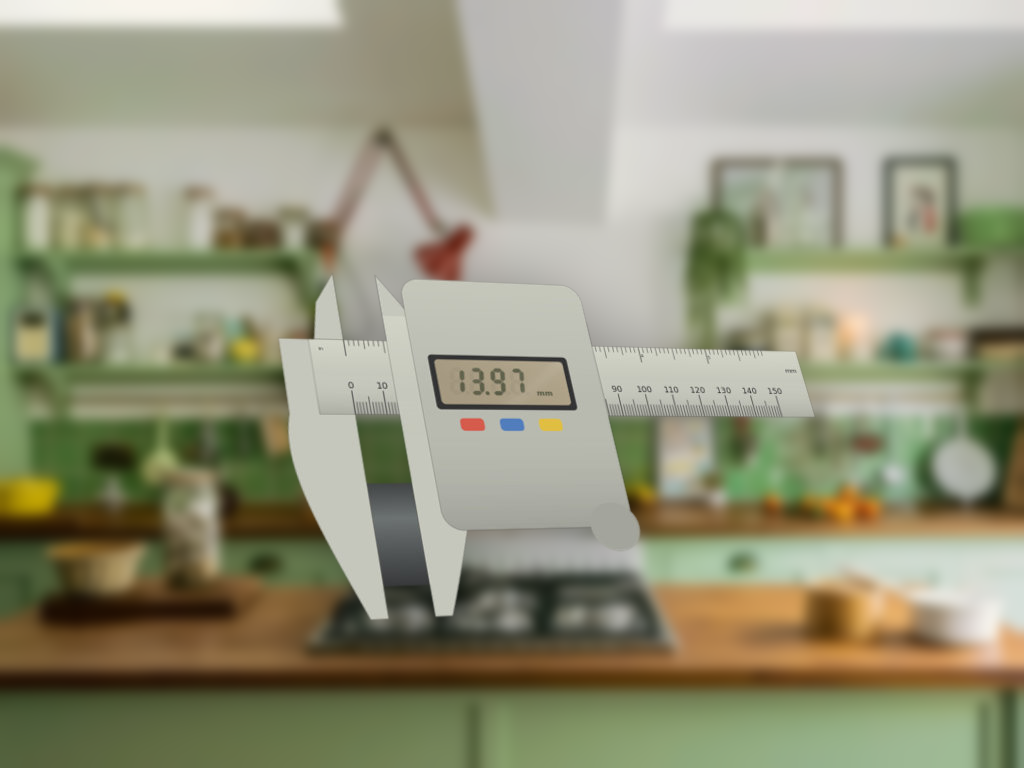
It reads 13.97 mm
